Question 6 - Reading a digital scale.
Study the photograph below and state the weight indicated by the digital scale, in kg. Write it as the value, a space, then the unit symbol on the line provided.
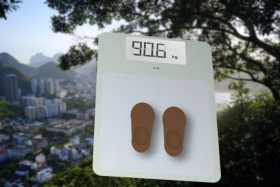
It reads 90.6 kg
